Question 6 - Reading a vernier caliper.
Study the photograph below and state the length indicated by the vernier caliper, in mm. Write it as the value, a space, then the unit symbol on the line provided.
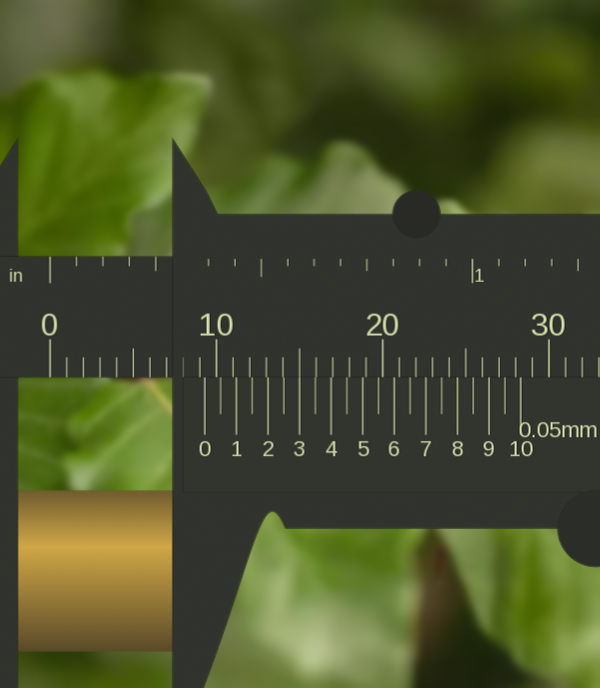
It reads 9.3 mm
